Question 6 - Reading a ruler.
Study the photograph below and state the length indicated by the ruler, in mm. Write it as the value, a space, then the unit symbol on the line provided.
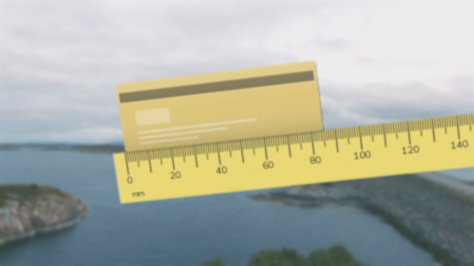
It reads 85 mm
